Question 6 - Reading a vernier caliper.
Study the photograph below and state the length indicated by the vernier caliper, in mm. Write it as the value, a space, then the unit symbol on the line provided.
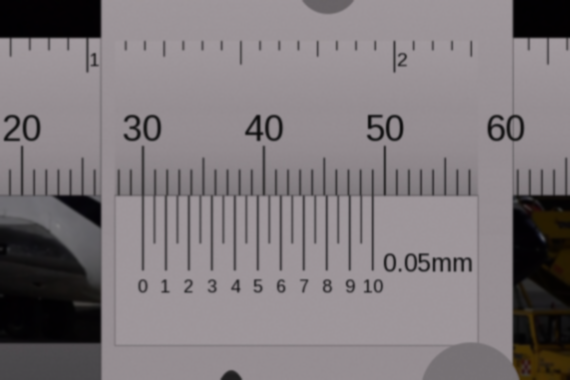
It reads 30.0 mm
